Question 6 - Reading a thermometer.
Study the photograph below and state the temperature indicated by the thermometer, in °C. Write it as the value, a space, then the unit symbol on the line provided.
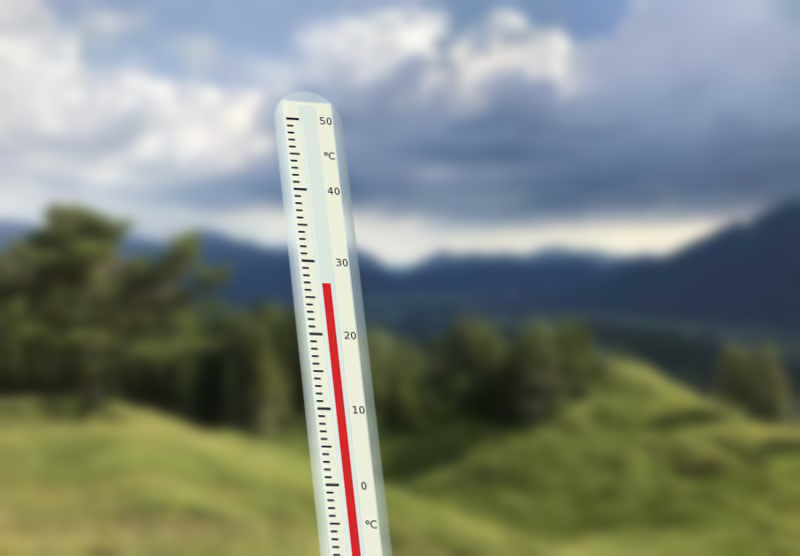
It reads 27 °C
